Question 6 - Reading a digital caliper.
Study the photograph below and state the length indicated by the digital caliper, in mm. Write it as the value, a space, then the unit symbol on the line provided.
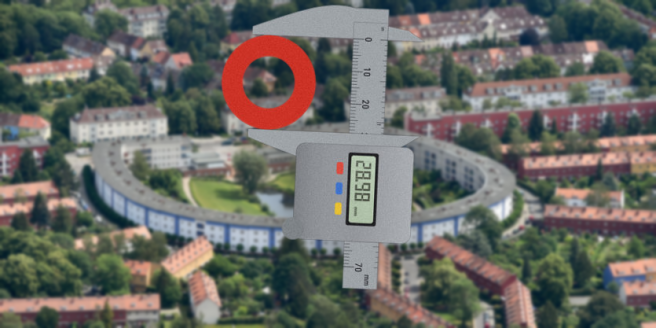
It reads 28.98 mm
